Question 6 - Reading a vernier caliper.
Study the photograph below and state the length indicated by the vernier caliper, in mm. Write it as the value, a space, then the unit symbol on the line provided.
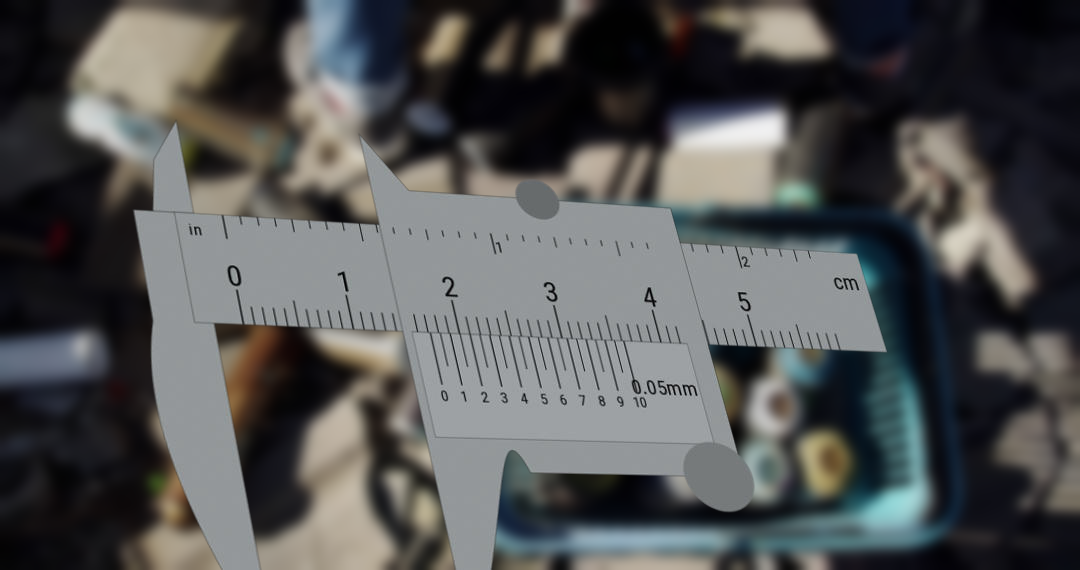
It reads 17.2 mm
